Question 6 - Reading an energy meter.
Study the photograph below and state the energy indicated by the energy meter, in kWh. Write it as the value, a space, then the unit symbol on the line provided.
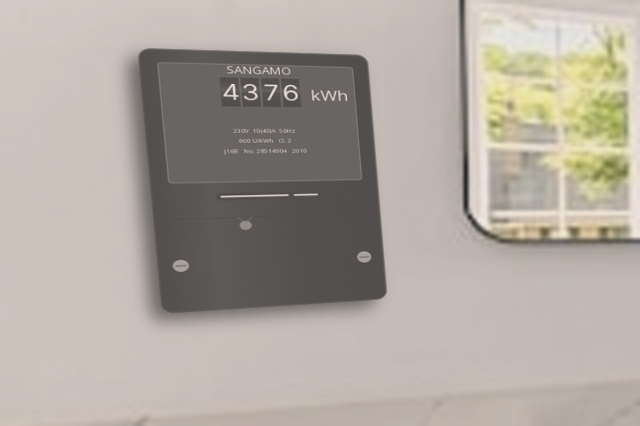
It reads 4376 kWh
